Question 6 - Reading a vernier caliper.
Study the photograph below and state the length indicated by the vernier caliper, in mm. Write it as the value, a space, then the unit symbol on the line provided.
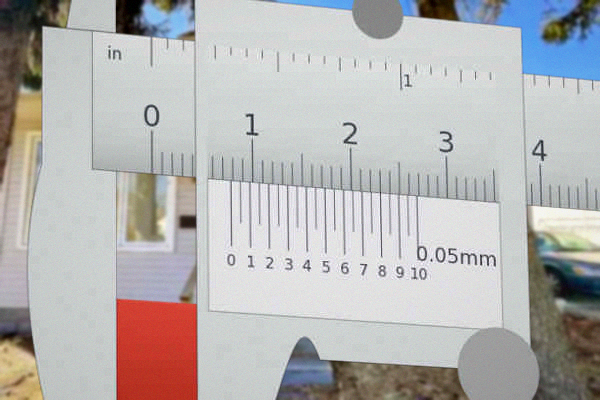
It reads 7.8 mm
